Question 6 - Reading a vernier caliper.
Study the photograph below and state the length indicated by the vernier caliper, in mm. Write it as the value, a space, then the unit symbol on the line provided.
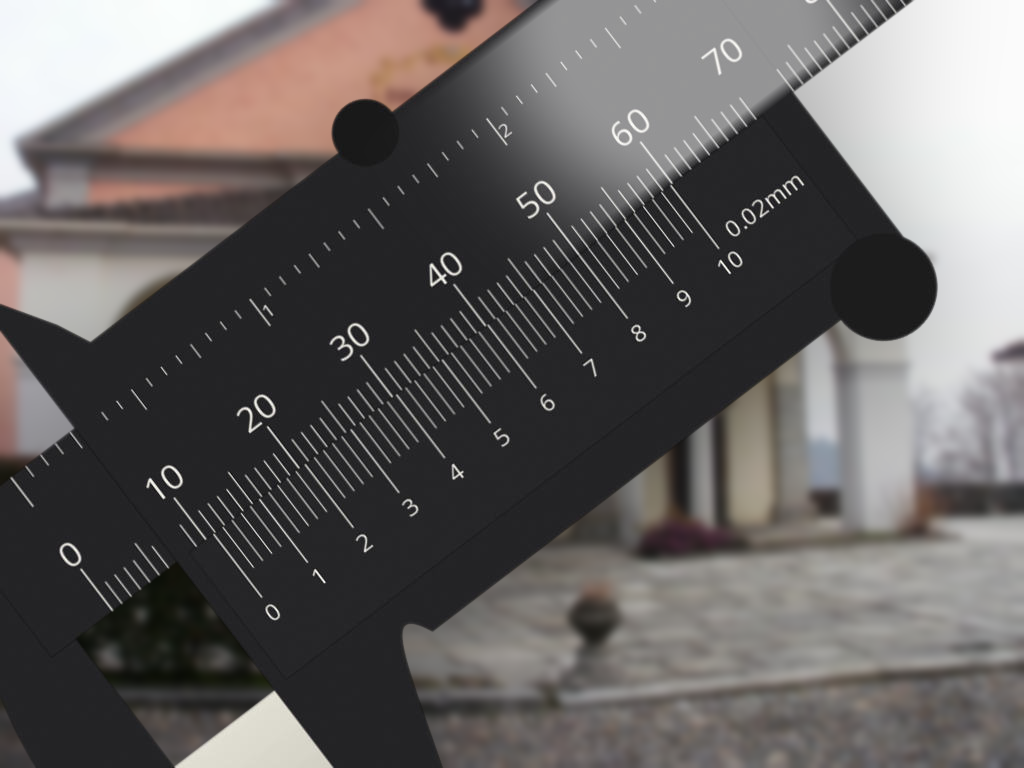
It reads 10.8 mm
